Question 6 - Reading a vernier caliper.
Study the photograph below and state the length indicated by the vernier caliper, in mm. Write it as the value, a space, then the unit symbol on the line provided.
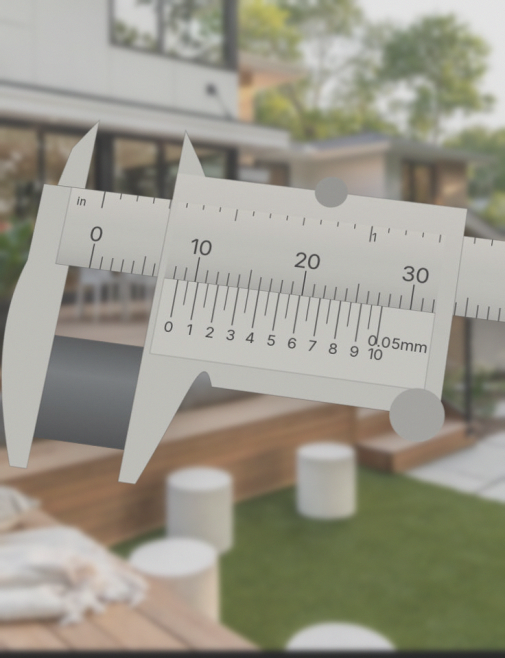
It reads 8.4 mm
